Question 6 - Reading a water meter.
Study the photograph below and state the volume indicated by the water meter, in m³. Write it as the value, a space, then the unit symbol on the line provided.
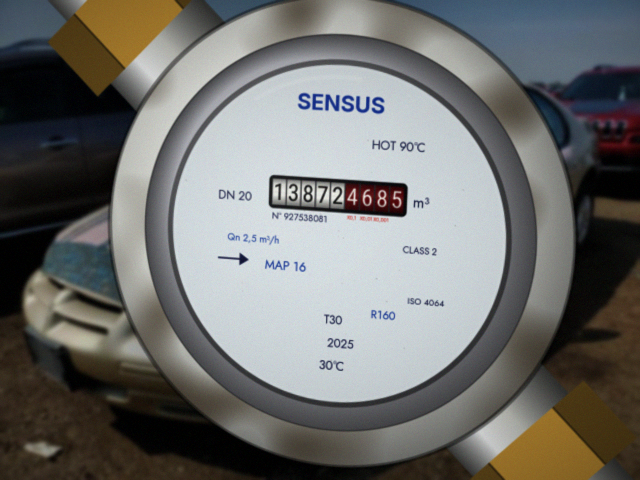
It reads 13872.4685 m³
